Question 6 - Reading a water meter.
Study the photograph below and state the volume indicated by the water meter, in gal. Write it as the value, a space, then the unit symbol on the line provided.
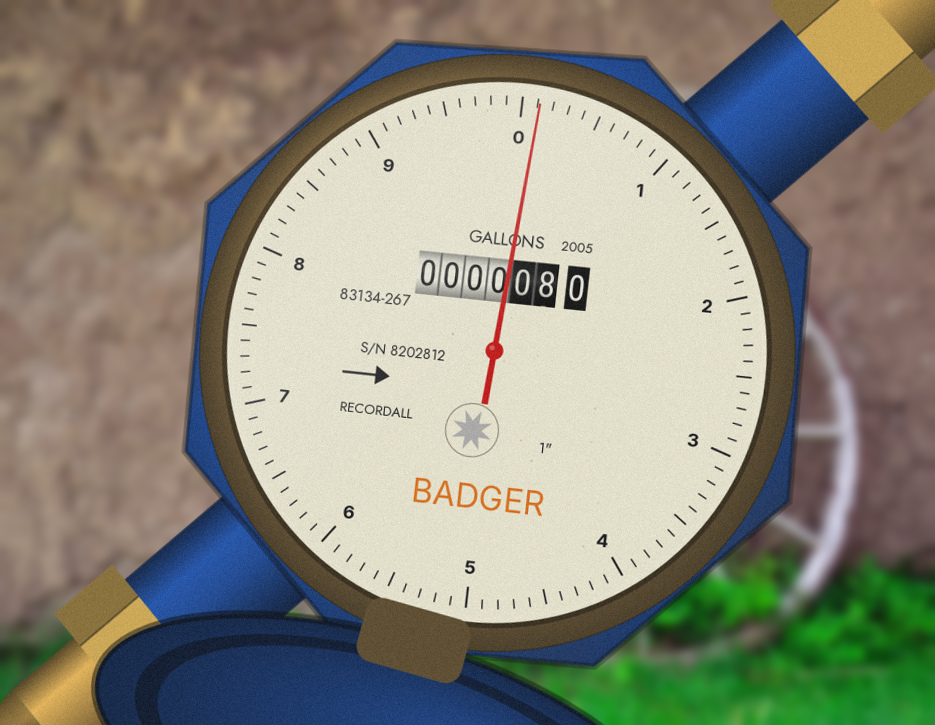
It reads 80.1 gal
